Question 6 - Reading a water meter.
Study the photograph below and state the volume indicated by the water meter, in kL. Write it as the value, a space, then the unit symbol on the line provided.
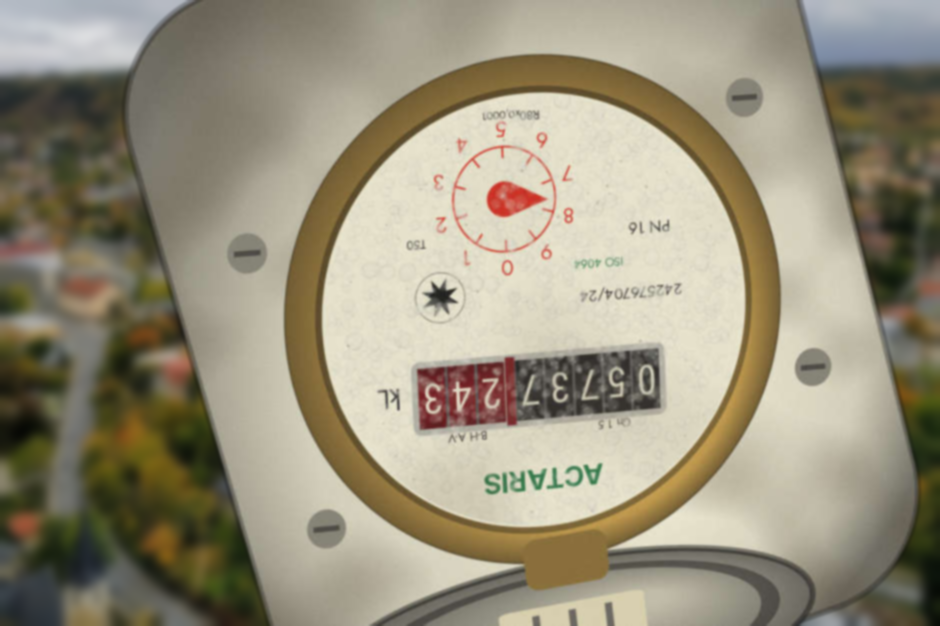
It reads 5737.2437 kL
